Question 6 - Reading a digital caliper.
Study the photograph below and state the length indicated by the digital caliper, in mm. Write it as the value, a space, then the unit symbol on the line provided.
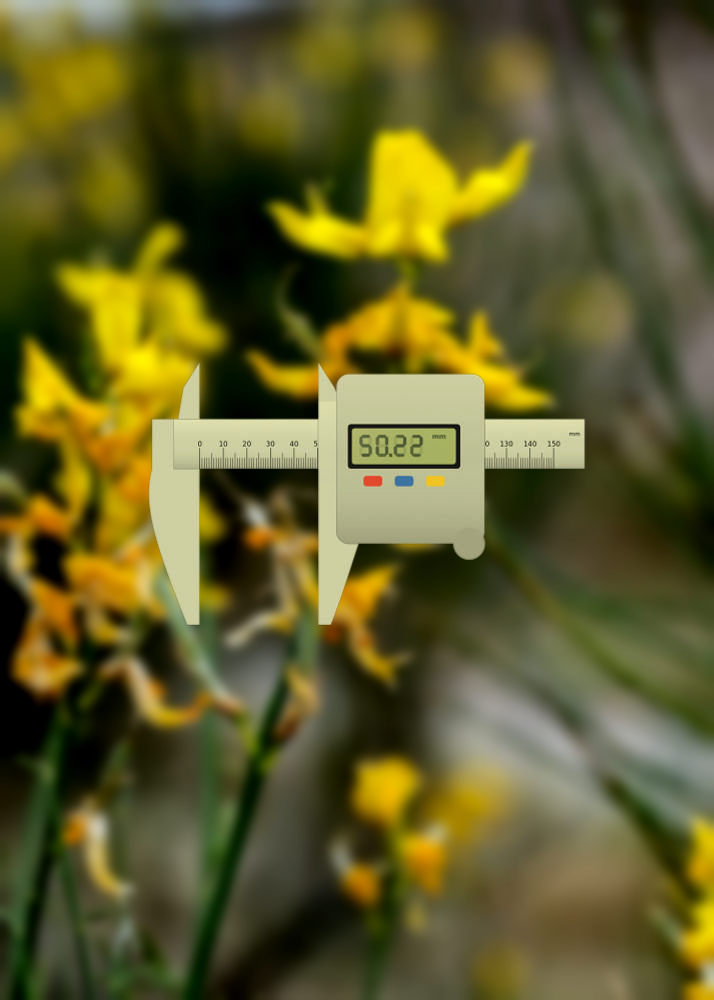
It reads 50.22 mm
